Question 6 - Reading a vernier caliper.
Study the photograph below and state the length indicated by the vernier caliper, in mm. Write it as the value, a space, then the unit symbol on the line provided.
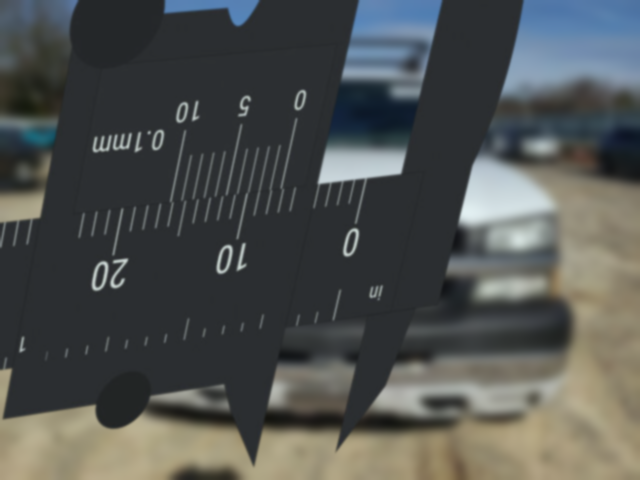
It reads 7.2 mm
